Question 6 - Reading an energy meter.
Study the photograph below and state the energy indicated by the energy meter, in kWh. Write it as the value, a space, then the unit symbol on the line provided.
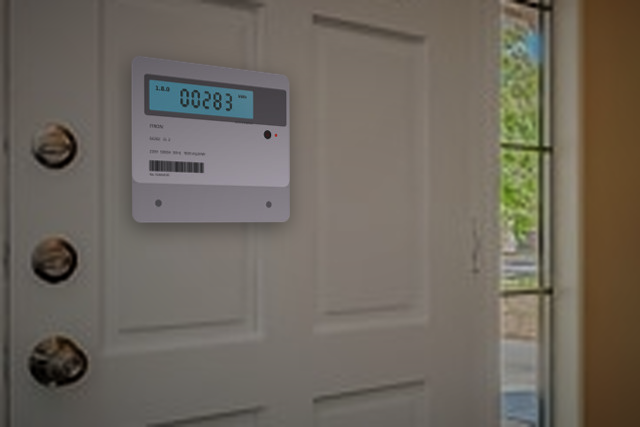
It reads 283 kWh
